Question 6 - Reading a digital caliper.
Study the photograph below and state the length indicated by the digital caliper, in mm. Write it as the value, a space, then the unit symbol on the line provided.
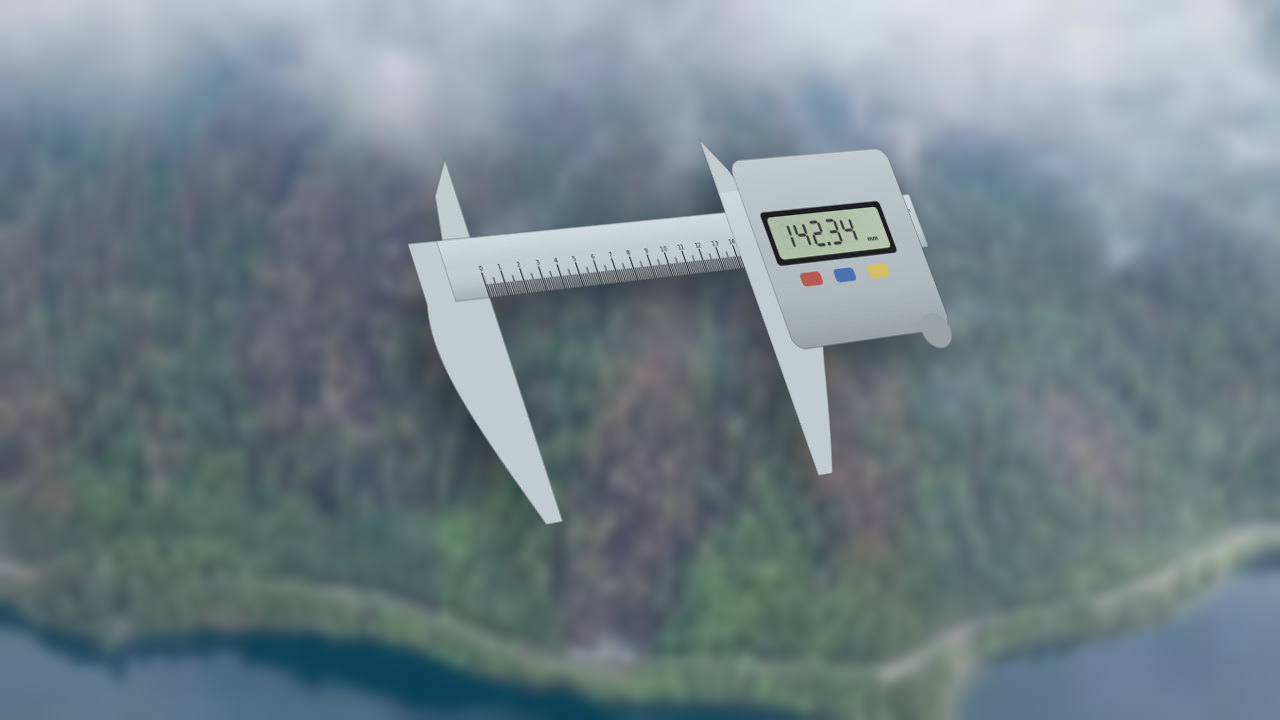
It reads 142.34 mm
